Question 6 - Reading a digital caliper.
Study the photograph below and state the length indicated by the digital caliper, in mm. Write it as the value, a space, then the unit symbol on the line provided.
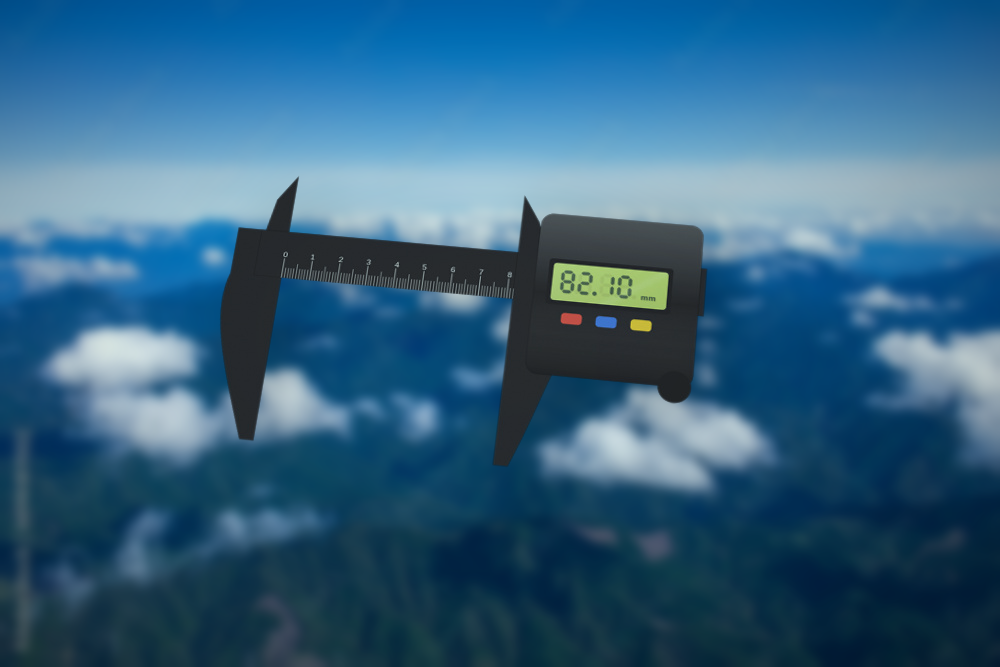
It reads 82.10 mm
